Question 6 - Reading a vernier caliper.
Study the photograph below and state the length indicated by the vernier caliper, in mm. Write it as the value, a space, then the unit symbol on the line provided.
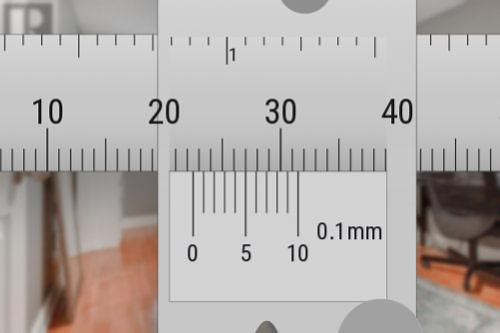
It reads 22.5 mm
